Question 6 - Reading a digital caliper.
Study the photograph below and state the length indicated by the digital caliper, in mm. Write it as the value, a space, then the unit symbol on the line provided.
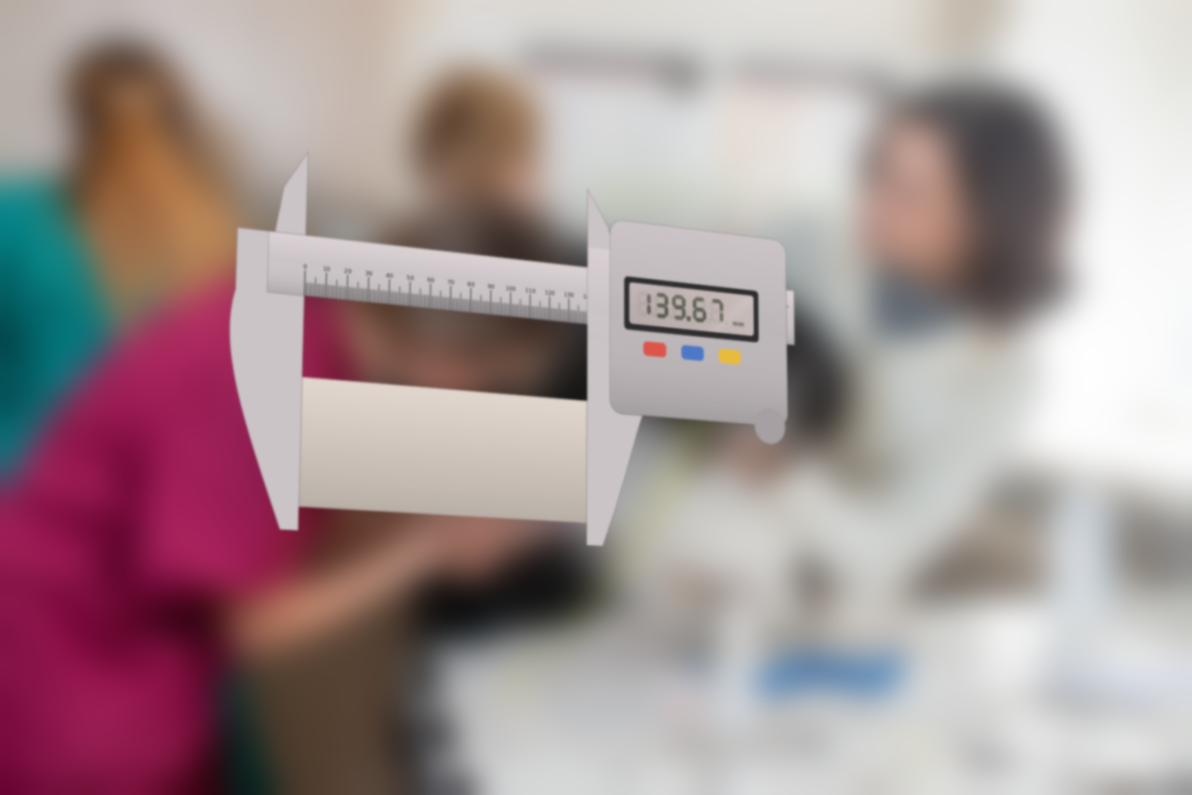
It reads 139.67 mm
